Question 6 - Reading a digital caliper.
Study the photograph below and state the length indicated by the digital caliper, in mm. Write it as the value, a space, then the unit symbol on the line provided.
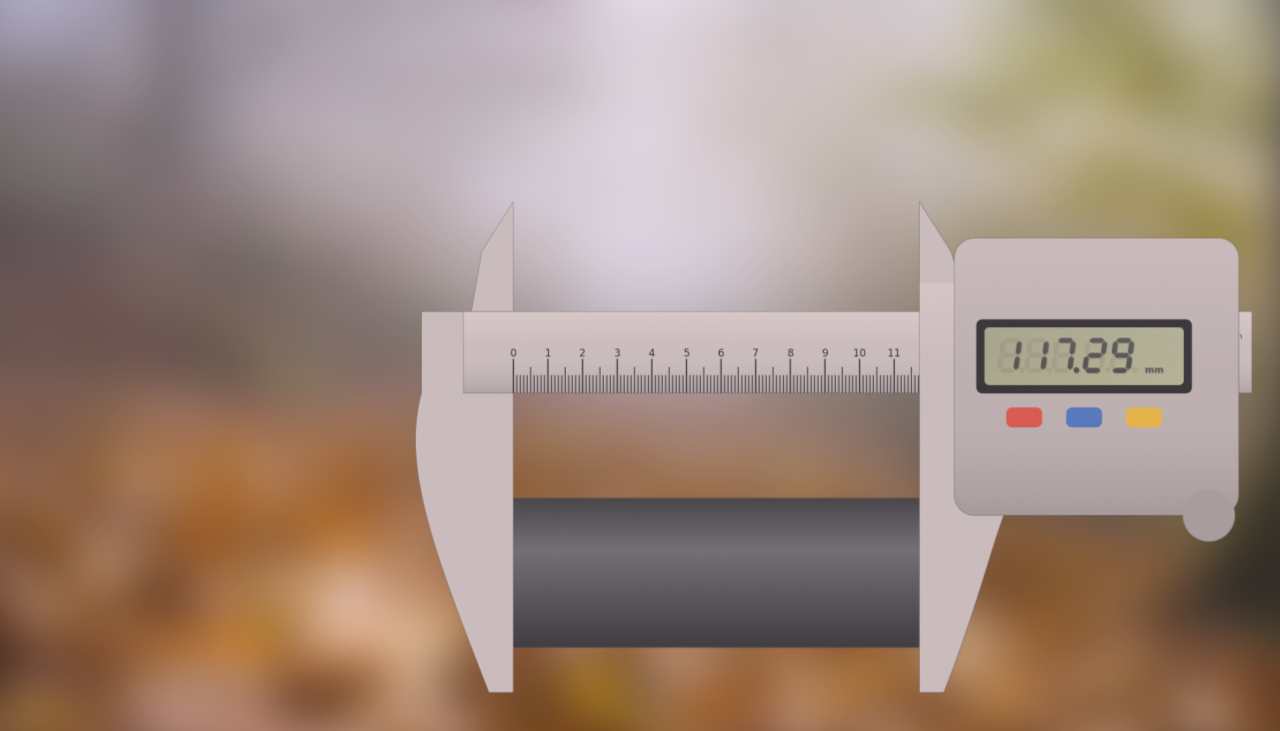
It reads 117.29 mm
